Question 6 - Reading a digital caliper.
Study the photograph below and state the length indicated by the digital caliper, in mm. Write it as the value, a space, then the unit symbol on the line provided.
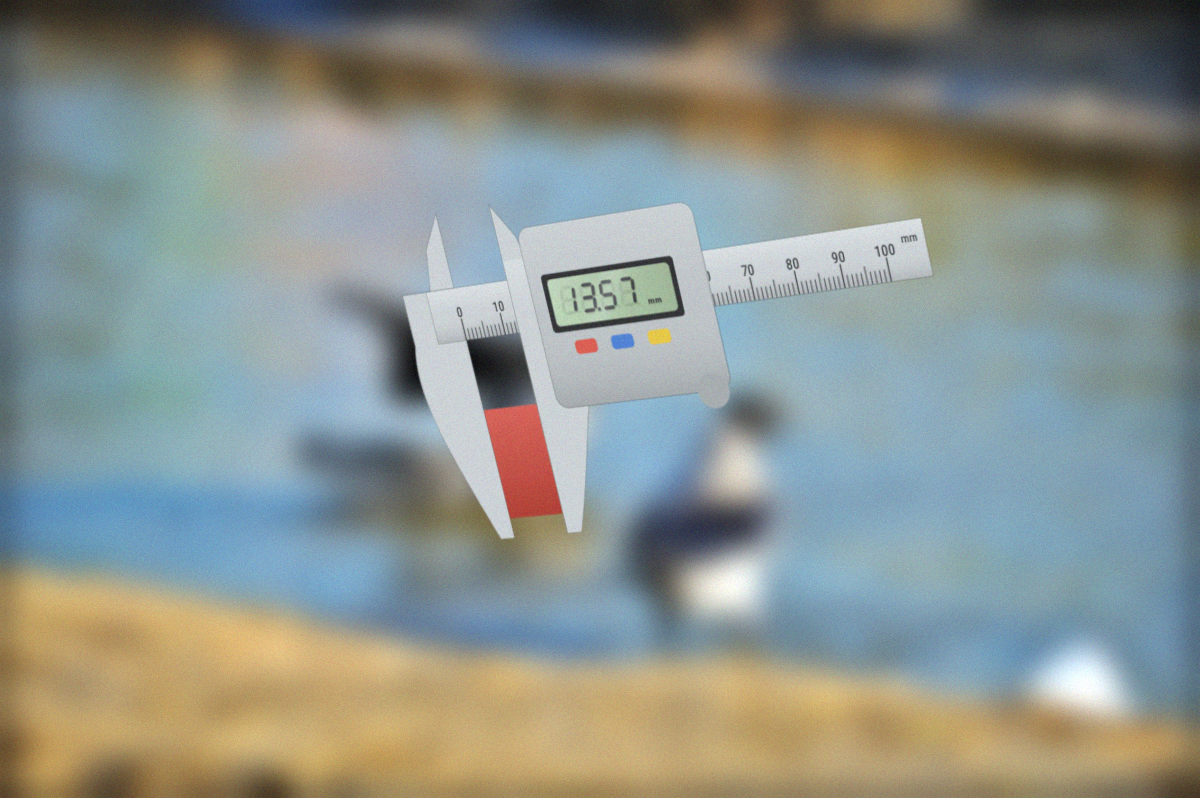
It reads 13.57 mm
